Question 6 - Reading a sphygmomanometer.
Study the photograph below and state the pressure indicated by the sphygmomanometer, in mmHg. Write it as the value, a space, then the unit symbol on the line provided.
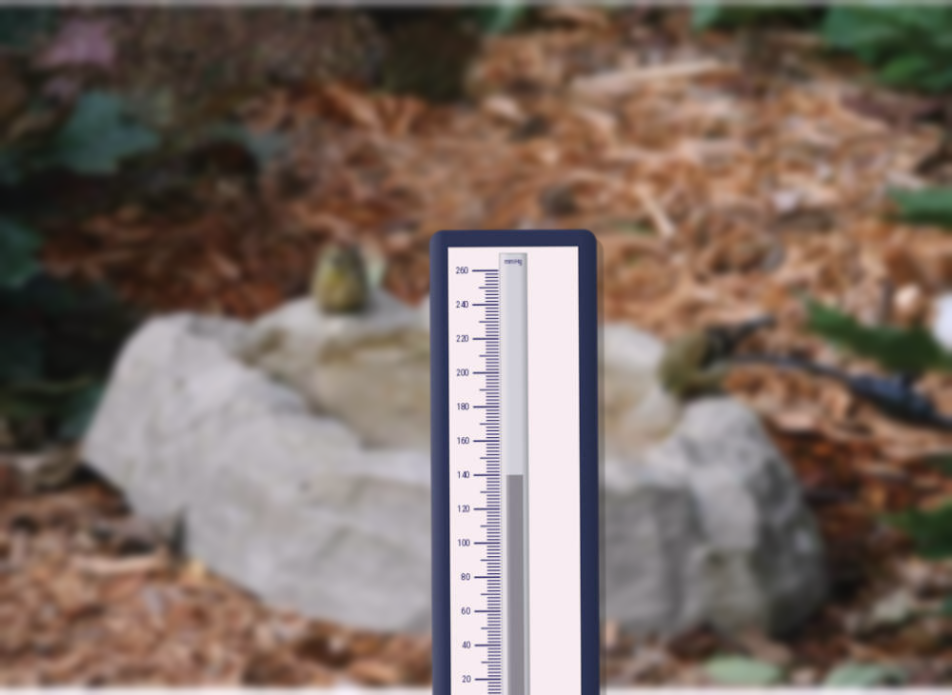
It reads 140 mmHg
